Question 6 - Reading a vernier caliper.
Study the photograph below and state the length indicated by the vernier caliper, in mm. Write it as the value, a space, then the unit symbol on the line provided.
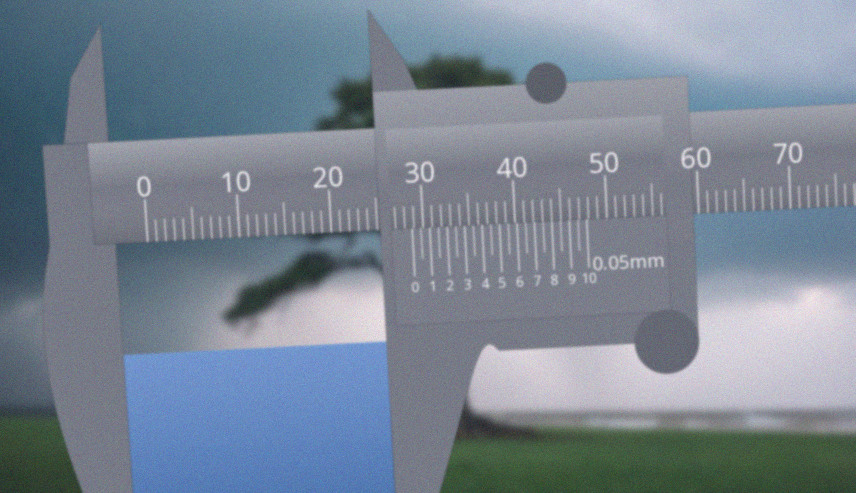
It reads 28.8 mm
